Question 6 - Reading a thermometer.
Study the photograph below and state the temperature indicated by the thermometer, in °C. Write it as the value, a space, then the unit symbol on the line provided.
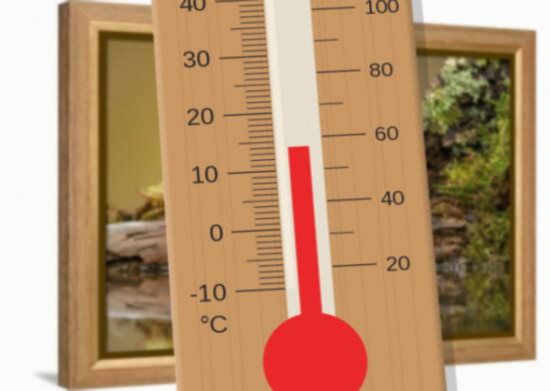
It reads 14 °C
